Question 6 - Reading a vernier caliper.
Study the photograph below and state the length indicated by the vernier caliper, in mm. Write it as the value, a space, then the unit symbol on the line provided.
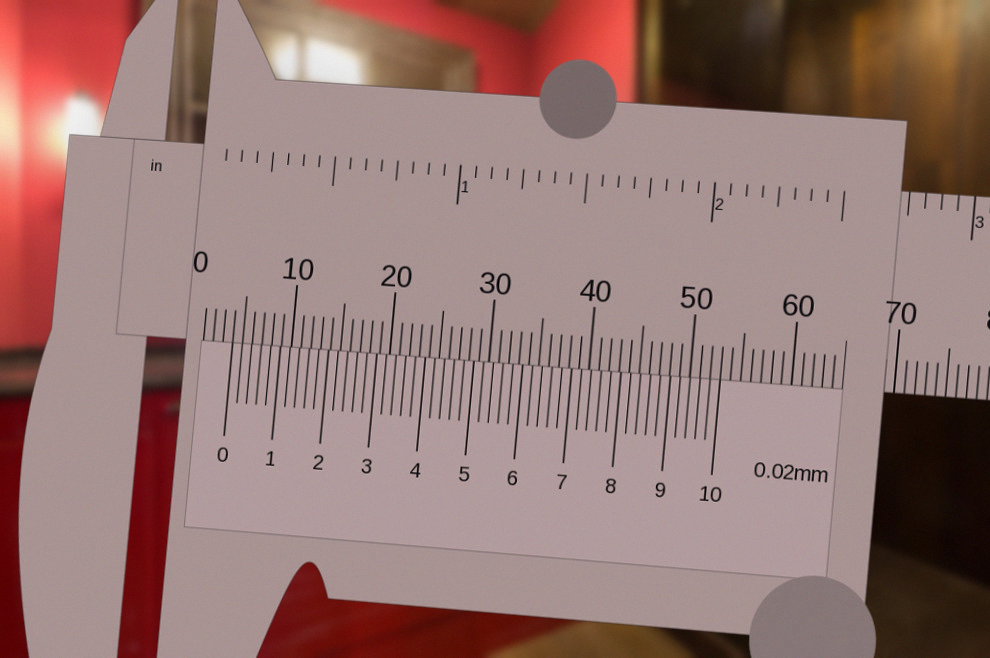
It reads 4.0 mm
